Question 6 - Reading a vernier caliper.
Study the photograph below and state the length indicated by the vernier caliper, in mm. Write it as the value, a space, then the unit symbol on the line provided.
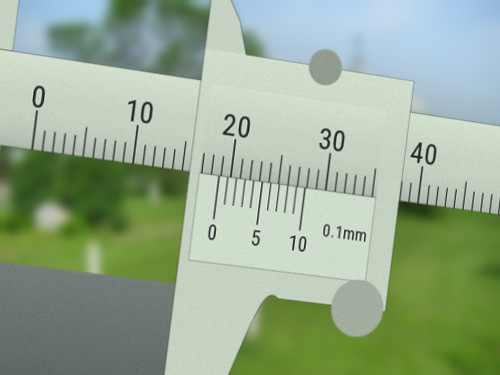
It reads 18.8 mm
